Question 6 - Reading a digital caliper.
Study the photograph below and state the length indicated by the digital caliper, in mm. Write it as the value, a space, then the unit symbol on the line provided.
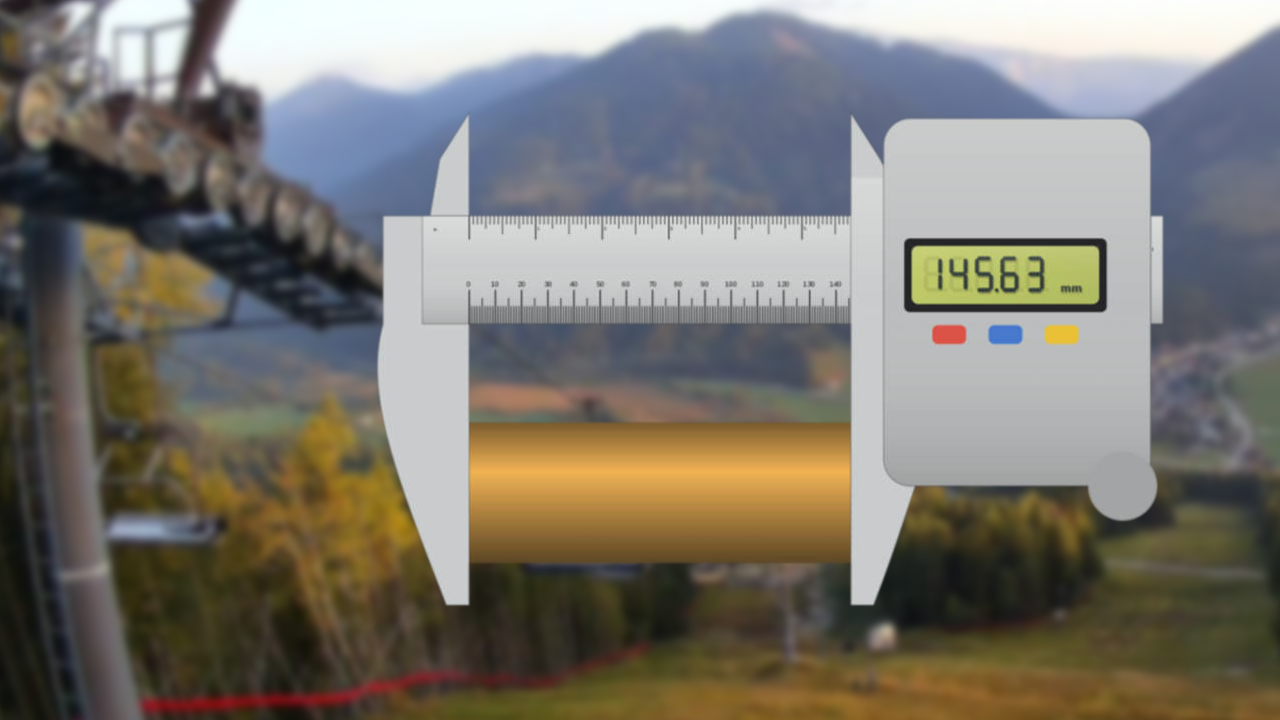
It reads 145.63 mm
